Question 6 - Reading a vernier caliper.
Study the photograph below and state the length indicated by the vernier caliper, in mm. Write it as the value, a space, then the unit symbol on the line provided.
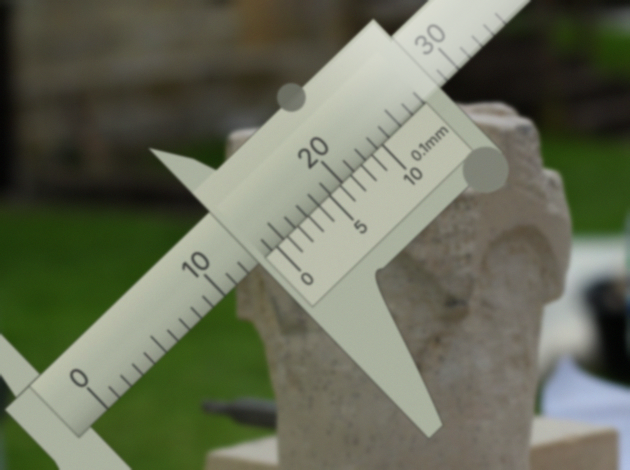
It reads 14.4 mm
